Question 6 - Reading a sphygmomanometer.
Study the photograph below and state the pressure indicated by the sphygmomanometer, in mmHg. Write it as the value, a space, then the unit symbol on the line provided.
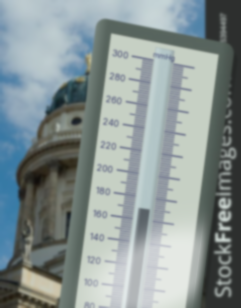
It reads 170 mmHg
